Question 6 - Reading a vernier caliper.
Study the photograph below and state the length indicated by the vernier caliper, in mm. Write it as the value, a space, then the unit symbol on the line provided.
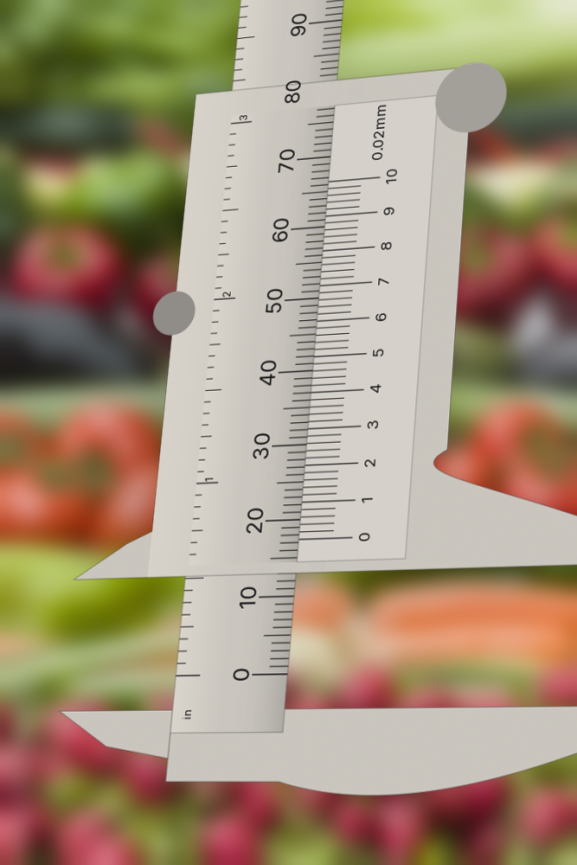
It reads 17.4 mm
